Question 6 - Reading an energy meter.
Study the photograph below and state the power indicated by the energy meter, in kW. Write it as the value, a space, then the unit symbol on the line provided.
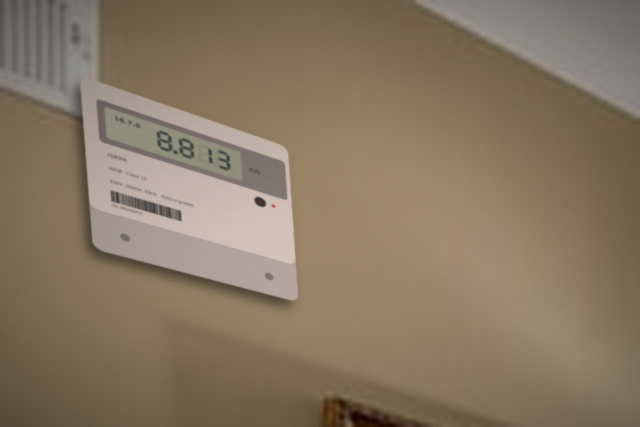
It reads 8.813 kW
